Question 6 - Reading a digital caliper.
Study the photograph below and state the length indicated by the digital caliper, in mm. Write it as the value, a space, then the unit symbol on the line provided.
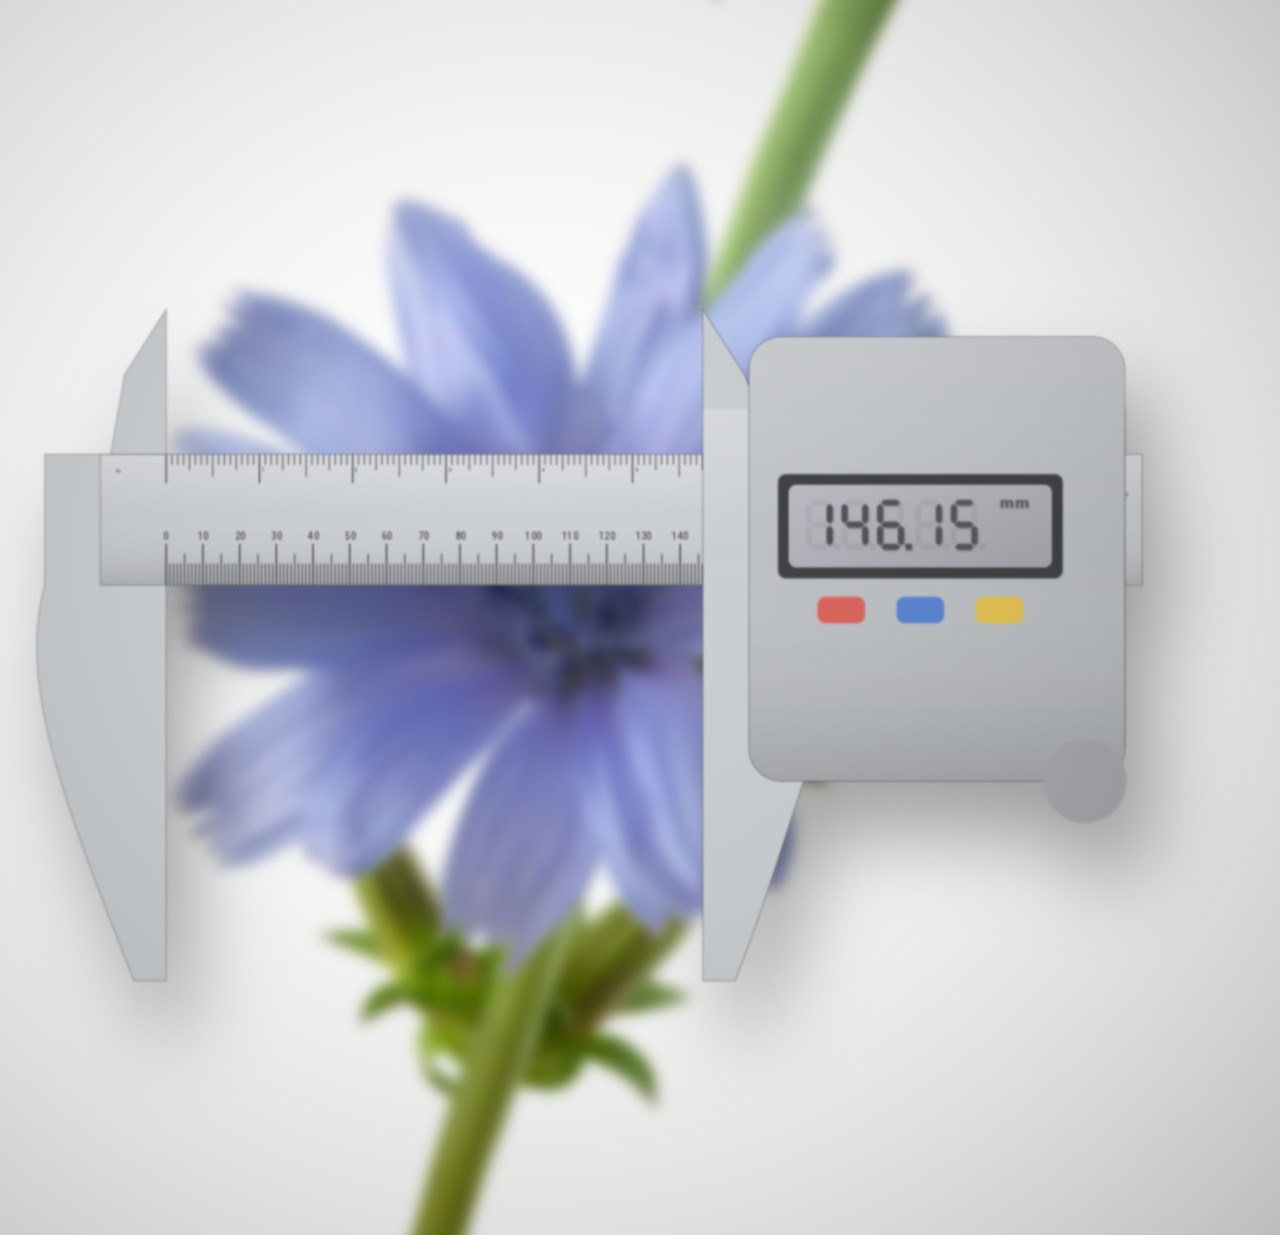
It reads 146.15 mm
